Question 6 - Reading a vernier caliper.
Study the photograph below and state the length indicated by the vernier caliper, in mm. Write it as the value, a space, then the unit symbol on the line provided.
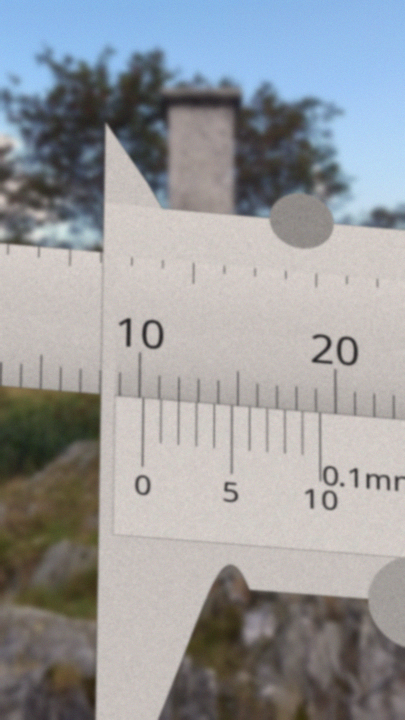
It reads 10.2 mm
